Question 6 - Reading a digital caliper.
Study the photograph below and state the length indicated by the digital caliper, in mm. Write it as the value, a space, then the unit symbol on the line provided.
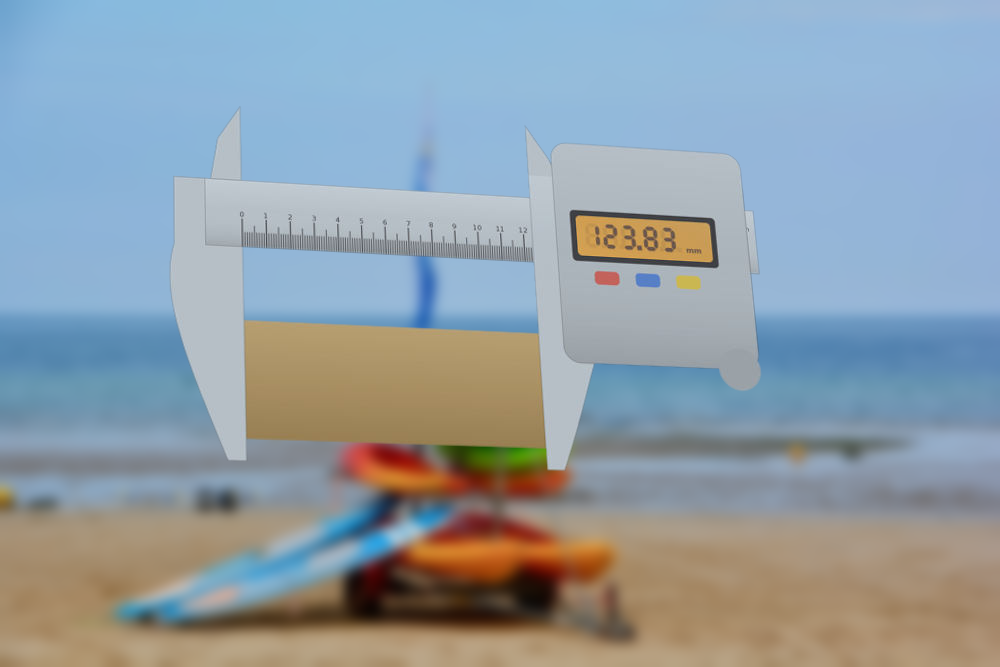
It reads 123.83 mm
